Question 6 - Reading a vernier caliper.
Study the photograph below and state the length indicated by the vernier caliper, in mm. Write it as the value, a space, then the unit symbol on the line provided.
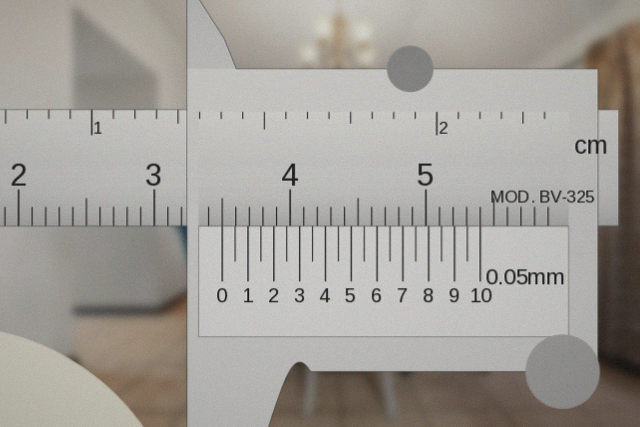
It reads 35.0 mm
